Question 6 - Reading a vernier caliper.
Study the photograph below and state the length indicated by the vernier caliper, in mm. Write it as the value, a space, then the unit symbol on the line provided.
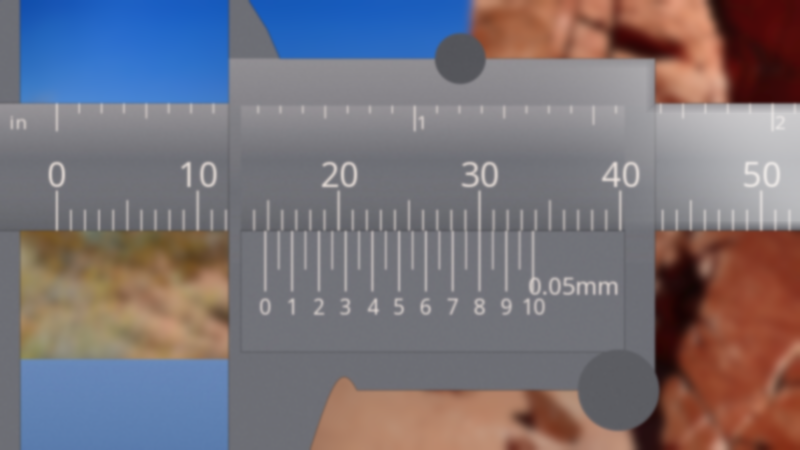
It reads 14.8 mm
